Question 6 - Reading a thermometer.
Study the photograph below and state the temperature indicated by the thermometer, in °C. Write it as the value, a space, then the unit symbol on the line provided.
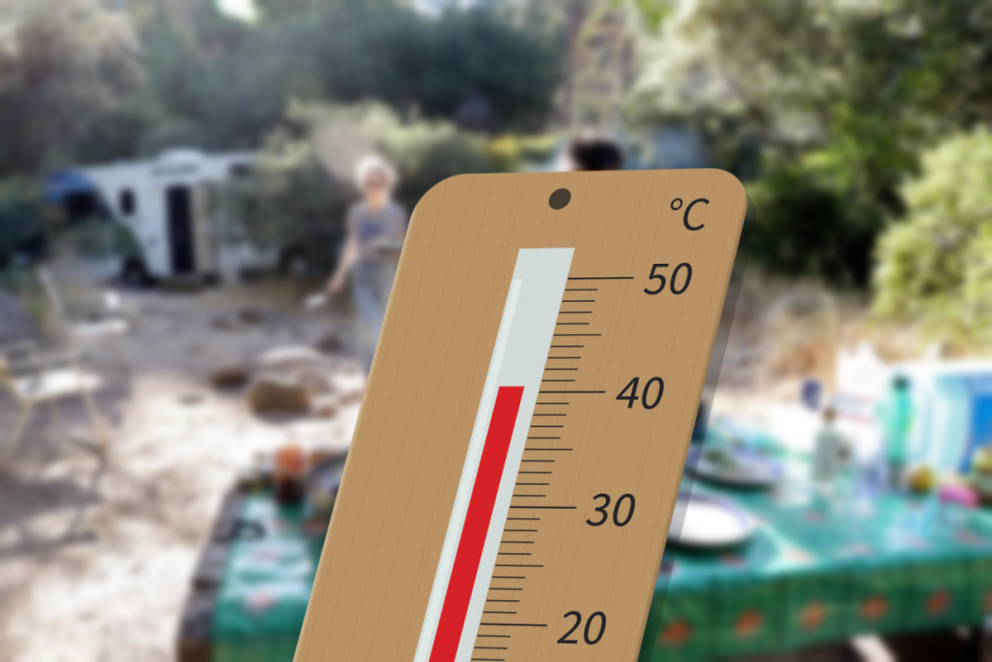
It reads 40.5 °C
